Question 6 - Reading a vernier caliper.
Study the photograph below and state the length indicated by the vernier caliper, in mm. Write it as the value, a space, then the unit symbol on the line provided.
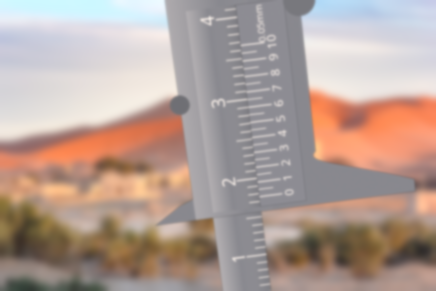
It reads 17.6 mm
